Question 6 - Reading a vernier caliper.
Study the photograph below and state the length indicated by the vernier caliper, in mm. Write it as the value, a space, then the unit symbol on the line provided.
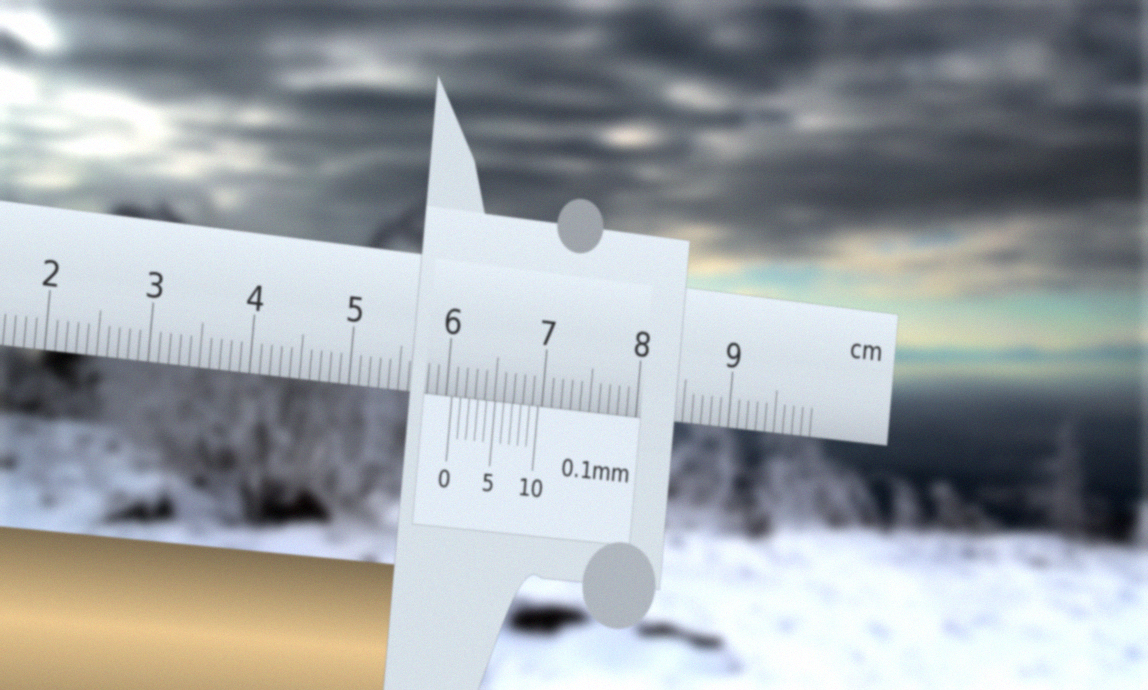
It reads 60.6 mm
